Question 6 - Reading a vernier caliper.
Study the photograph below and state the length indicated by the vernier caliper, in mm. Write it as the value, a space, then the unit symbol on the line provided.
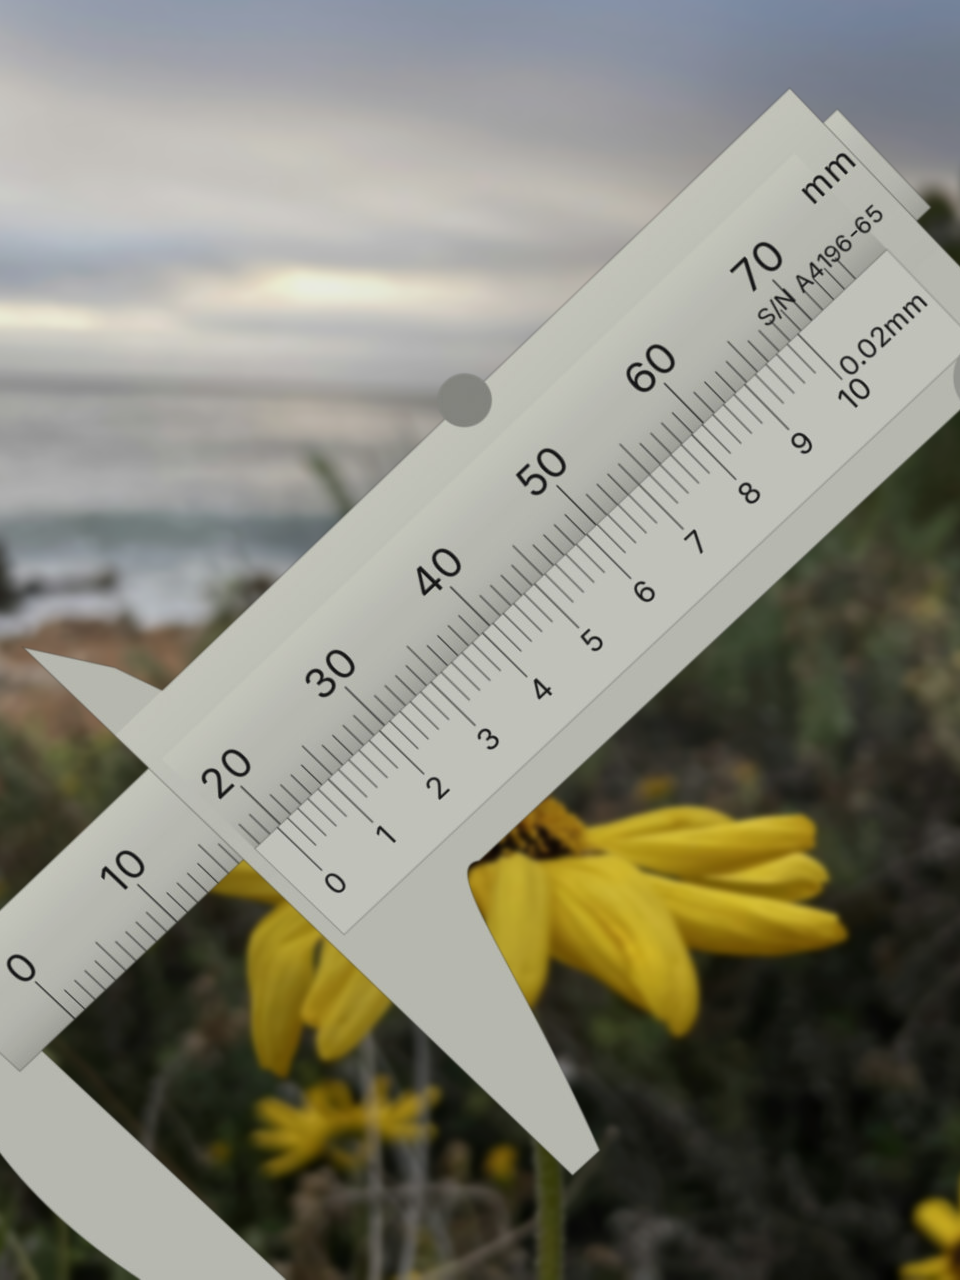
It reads 19.7 mm
